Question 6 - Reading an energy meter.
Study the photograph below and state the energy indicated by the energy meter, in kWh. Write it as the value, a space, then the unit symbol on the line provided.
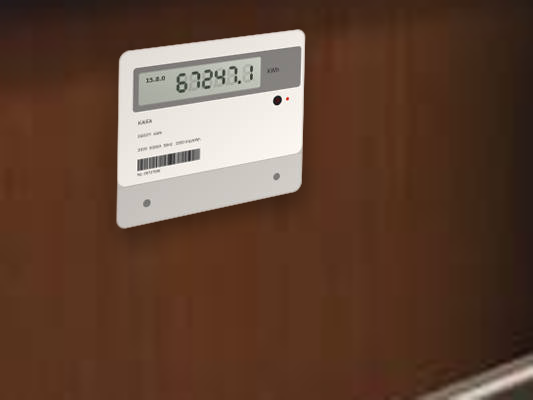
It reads 67247.1 kWh
